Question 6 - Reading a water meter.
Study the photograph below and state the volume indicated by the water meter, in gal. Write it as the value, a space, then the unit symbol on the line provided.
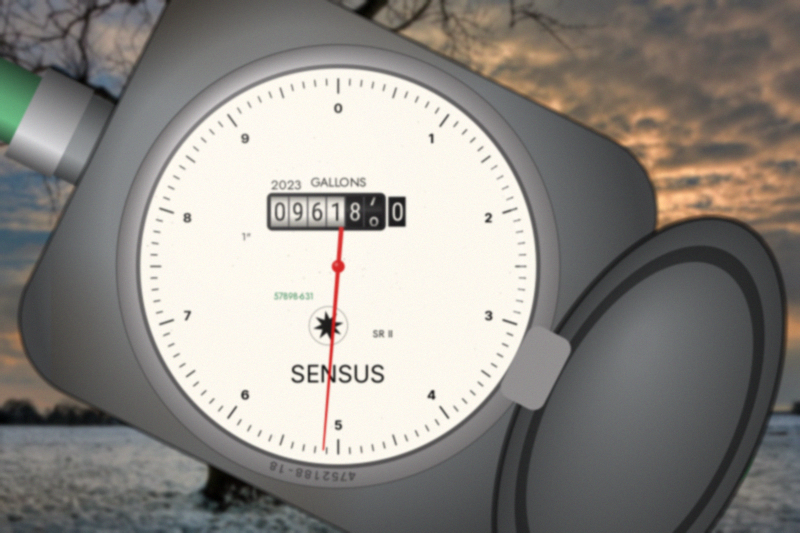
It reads 961875.1 gal
